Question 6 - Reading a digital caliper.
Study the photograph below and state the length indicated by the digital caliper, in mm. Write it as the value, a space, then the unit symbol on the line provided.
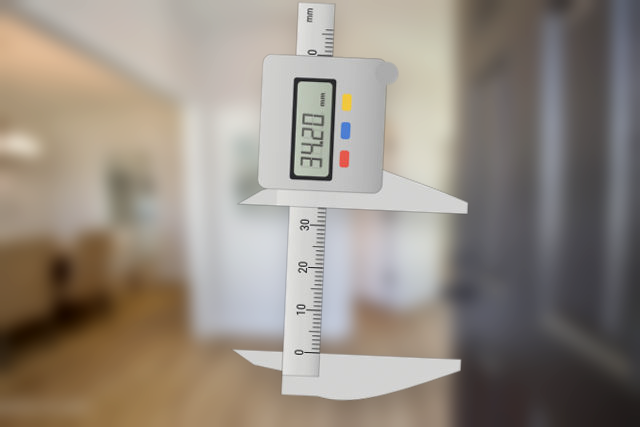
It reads 34.20 mm
